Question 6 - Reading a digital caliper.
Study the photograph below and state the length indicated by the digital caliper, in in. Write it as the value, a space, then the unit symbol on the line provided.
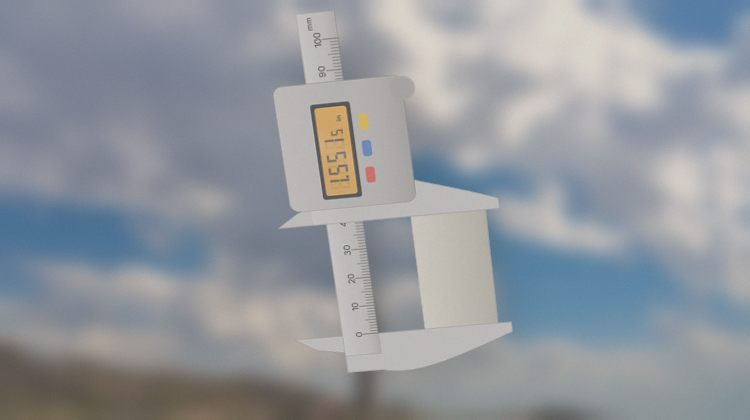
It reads 1.5515 in
